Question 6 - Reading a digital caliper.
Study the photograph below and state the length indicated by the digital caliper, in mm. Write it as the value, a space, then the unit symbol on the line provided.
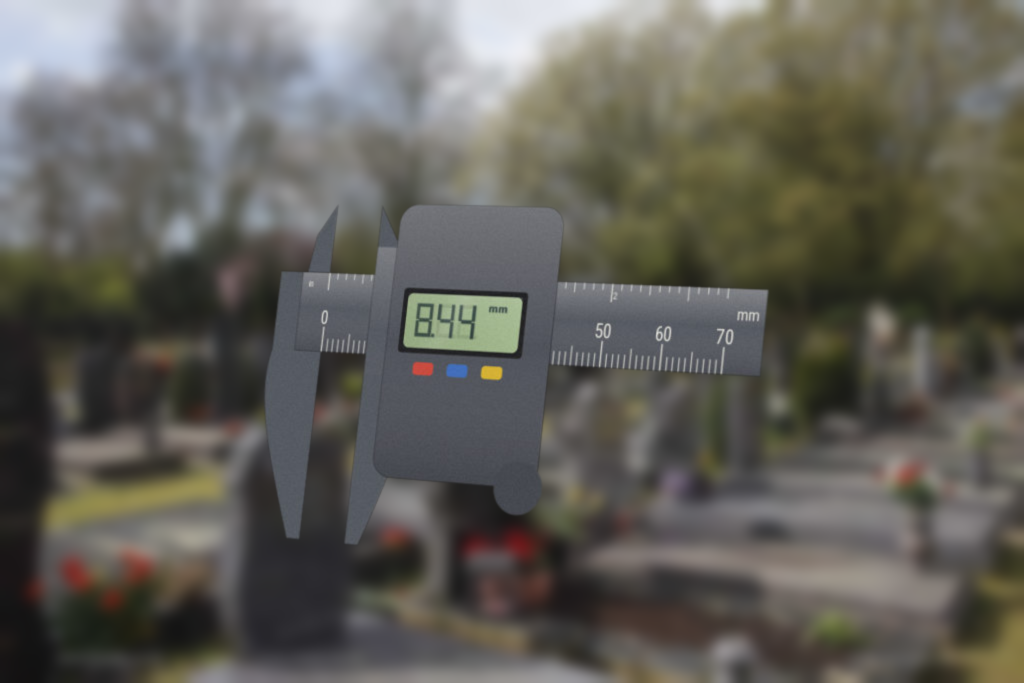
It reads 8.44 mm
